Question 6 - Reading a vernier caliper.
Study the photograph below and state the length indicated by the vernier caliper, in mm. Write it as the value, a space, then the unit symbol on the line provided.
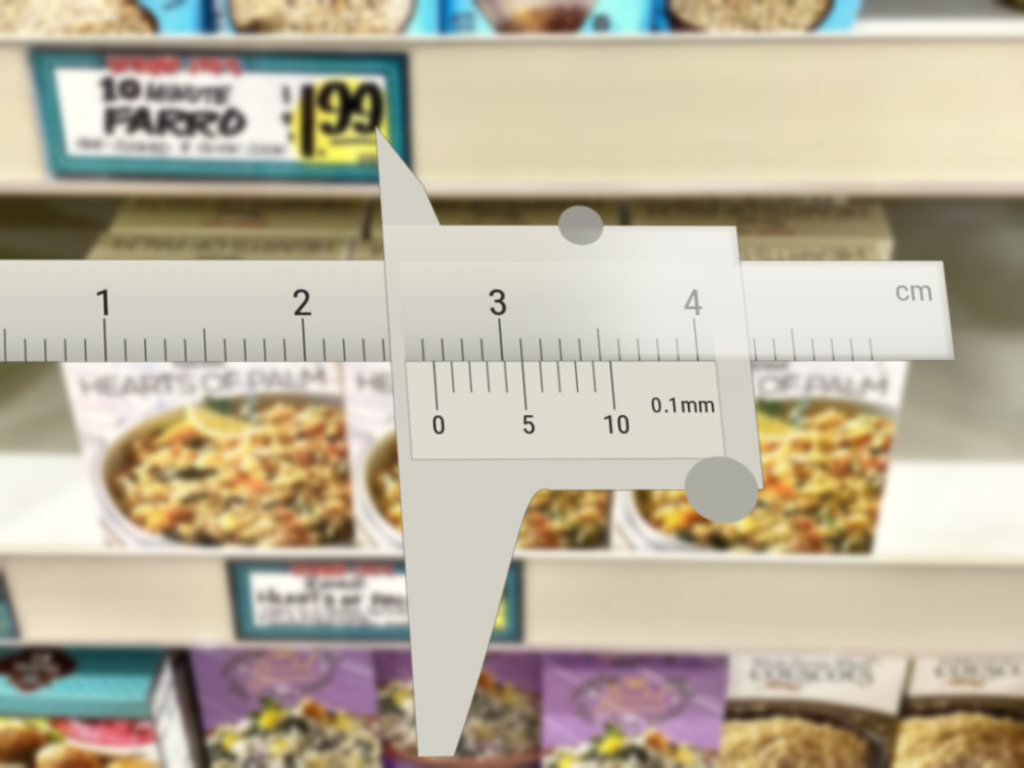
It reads 26.5 mm
